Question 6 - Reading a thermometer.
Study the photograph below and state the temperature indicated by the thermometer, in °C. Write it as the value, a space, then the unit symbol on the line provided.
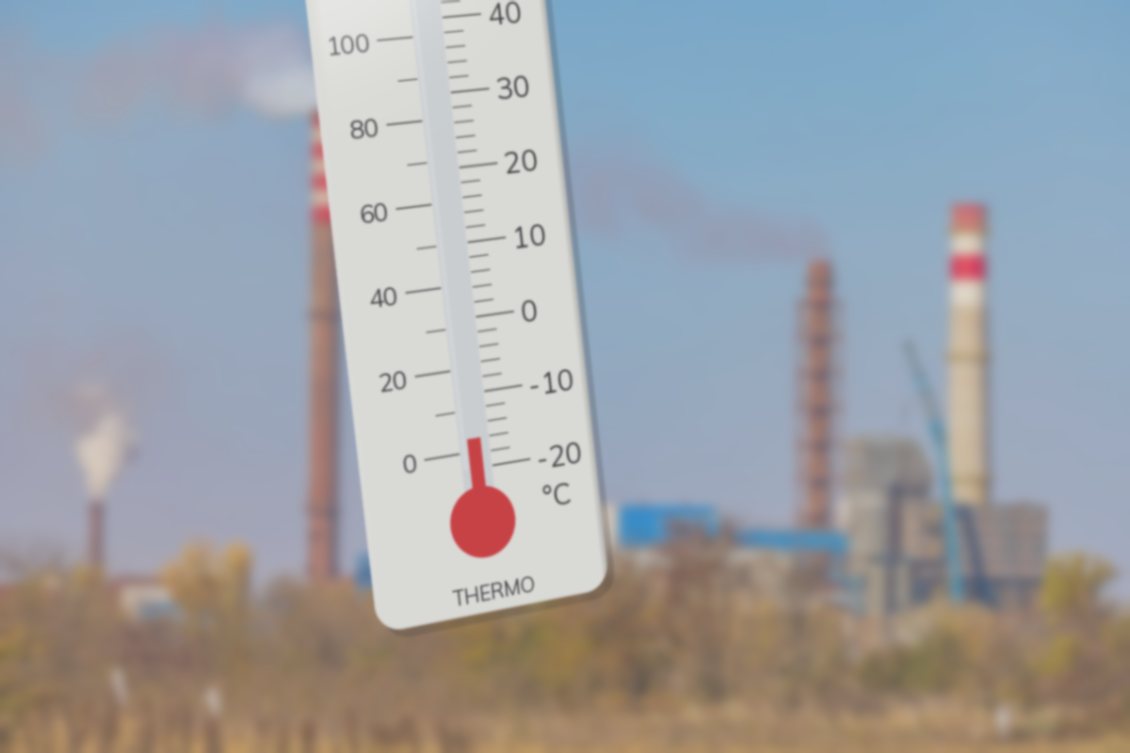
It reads -16 °C
